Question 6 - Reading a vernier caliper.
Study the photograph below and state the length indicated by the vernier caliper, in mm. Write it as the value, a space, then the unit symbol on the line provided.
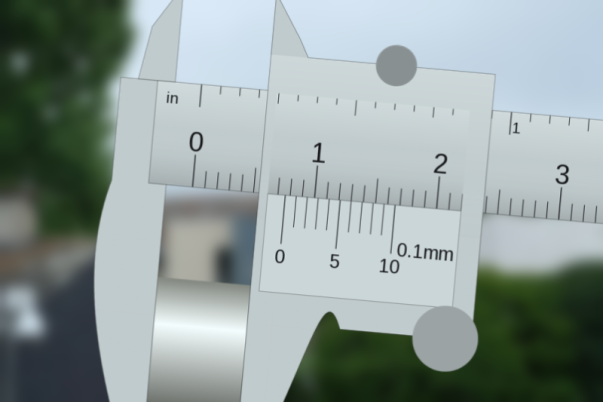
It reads 7.6 mm
